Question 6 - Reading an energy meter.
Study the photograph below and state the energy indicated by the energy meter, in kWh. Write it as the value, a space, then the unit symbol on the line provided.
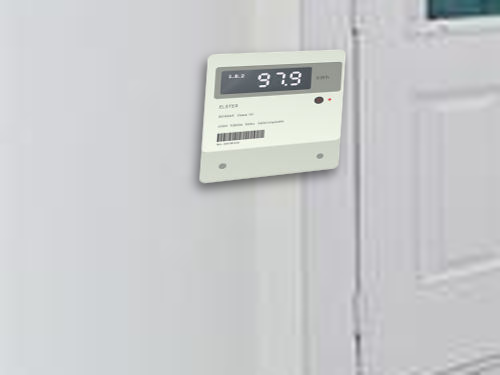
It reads 97.9 kWh
